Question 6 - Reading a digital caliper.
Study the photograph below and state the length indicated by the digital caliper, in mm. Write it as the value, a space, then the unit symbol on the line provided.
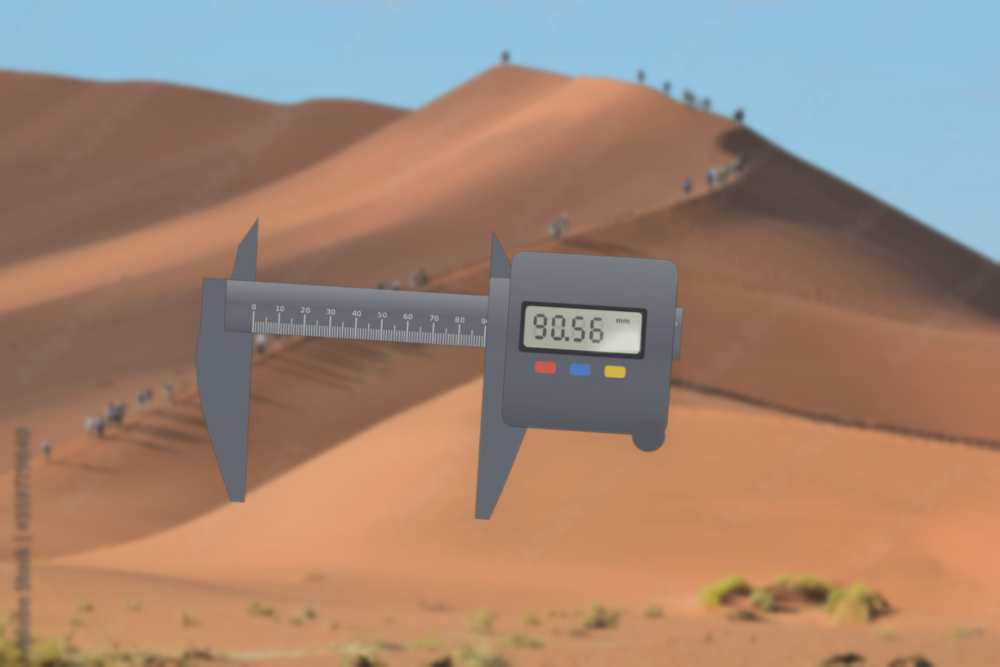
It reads 90.56 mm
